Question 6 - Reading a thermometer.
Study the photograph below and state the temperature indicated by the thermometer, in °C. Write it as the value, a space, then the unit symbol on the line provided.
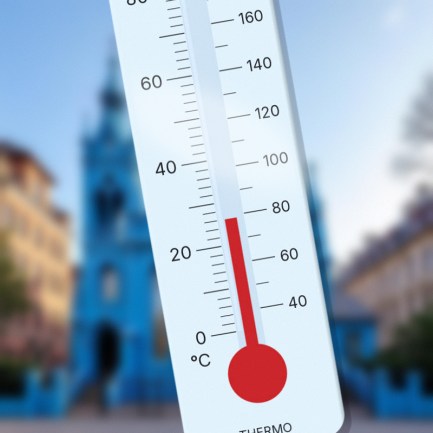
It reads 26 °C
